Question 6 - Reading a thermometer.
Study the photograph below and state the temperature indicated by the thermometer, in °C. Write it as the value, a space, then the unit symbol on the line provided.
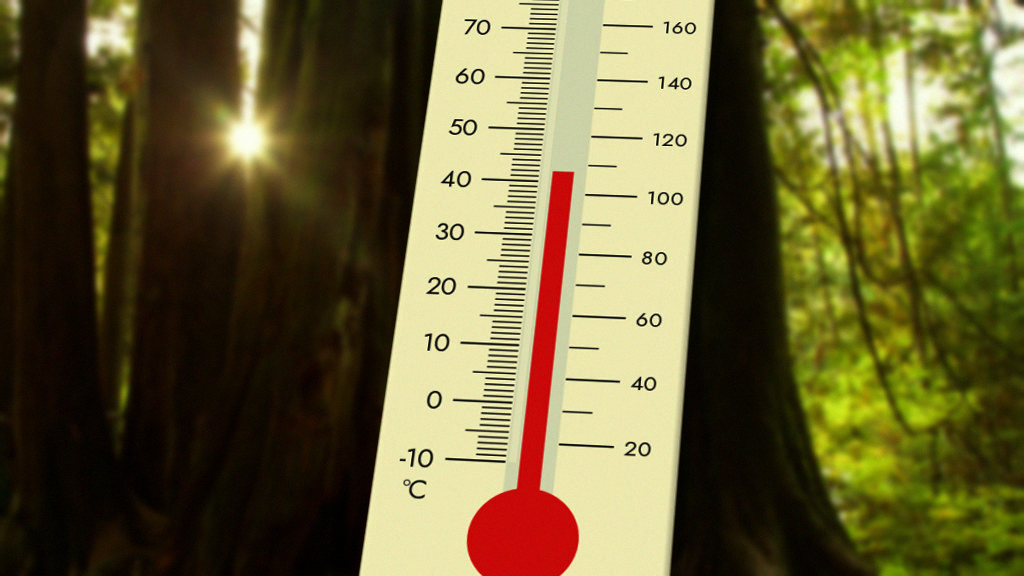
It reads 42 °C
